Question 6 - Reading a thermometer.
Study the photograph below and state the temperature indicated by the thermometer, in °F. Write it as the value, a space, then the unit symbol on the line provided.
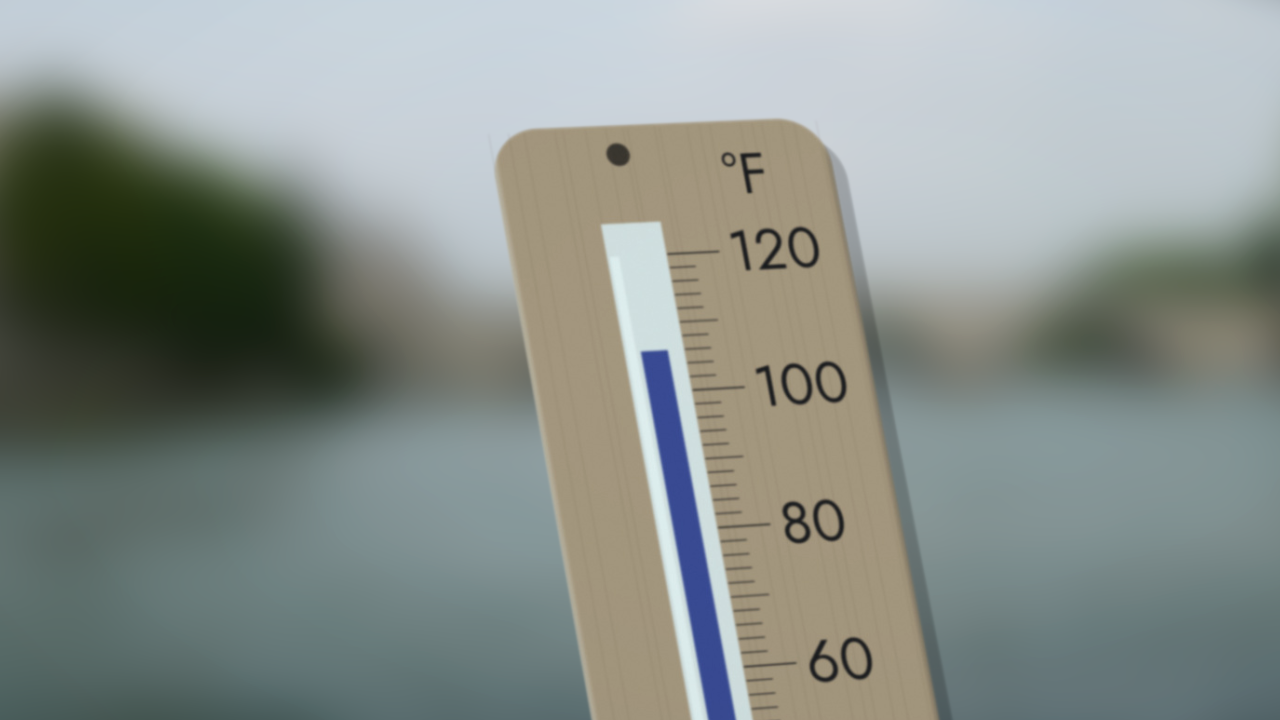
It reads 106 °F
